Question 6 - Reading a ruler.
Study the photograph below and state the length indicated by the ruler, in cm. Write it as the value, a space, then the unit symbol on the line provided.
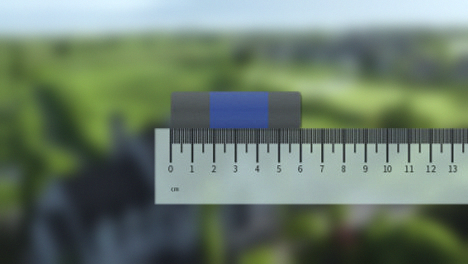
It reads 6 cm
